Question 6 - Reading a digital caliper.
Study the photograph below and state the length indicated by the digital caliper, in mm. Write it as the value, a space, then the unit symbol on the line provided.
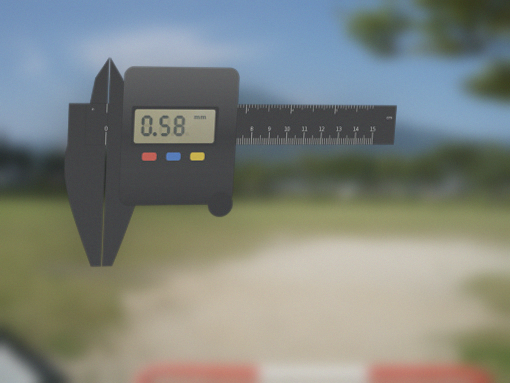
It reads 0.58 mm
